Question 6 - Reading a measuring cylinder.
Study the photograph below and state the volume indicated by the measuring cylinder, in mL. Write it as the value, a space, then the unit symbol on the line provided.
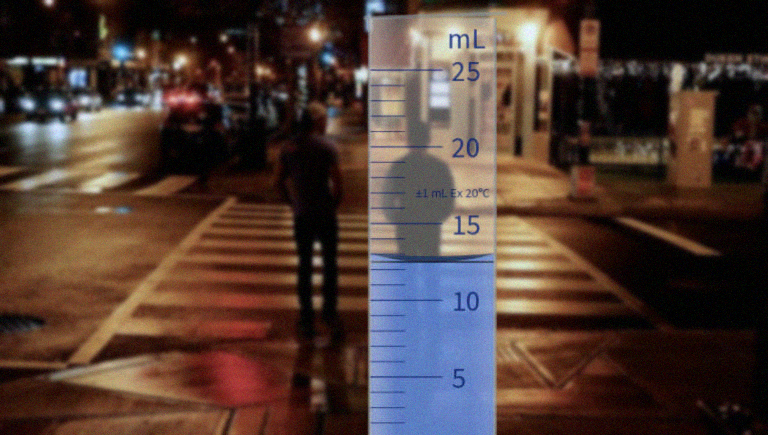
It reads 12.5 mL
